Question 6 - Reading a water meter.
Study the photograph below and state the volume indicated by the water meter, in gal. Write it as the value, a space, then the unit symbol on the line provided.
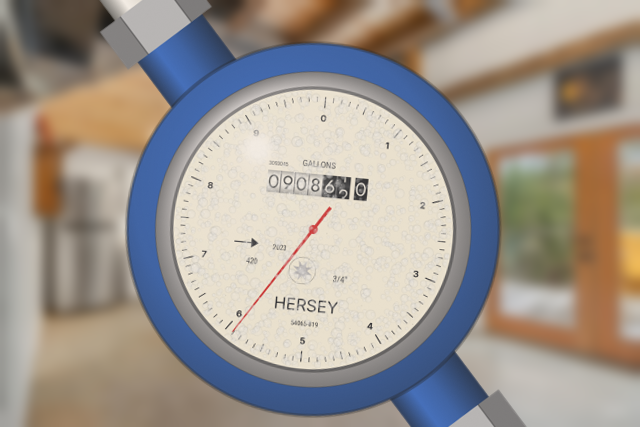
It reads 908615.9 gal
